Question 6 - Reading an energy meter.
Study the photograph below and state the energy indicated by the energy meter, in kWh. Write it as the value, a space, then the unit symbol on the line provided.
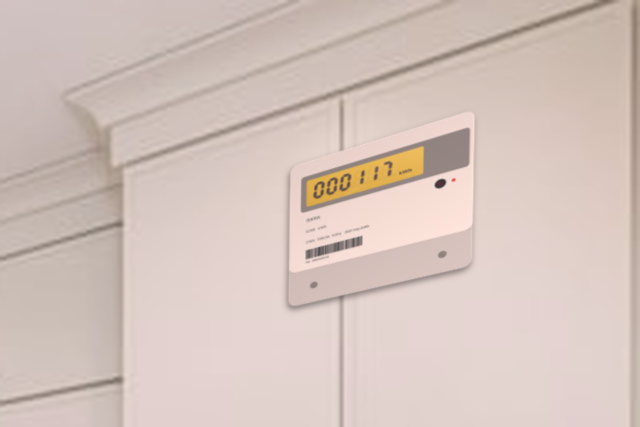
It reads 117 kWh
